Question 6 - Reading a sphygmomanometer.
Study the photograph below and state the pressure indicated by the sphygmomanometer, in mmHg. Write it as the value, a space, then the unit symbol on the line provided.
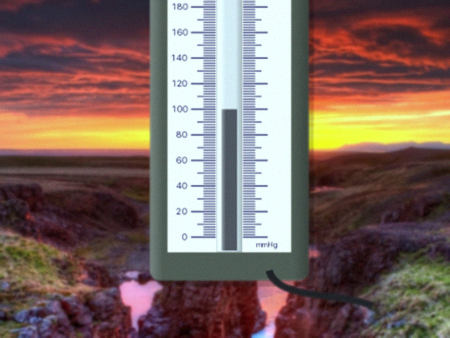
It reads 100 mmHg
